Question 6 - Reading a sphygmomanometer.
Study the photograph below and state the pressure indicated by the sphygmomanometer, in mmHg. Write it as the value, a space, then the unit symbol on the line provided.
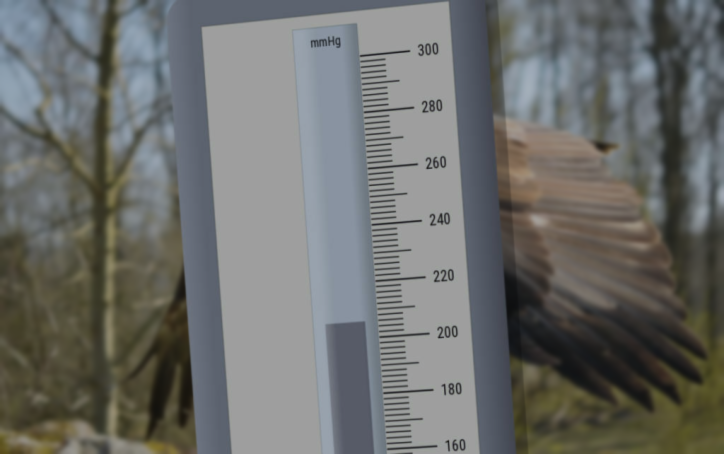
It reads 206 mmHg
